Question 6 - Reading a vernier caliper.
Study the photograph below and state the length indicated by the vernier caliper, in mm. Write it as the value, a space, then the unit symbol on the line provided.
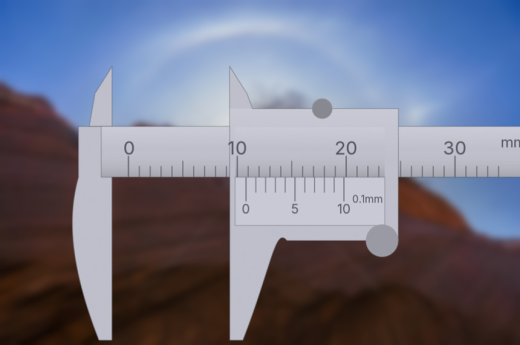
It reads 10.8 mm
